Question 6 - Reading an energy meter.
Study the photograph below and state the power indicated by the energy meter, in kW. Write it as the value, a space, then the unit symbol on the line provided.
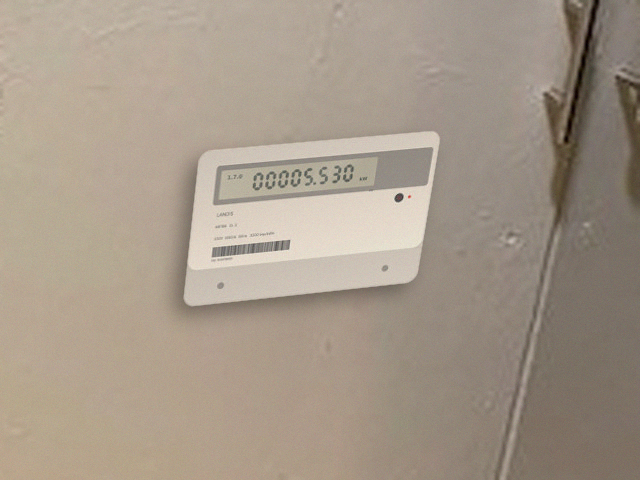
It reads 5.530 kW
